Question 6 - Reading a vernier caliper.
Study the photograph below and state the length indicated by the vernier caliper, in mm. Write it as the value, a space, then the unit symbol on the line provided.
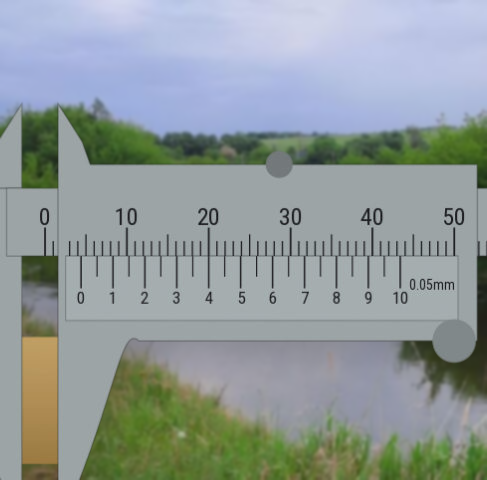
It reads 4.4 mm
